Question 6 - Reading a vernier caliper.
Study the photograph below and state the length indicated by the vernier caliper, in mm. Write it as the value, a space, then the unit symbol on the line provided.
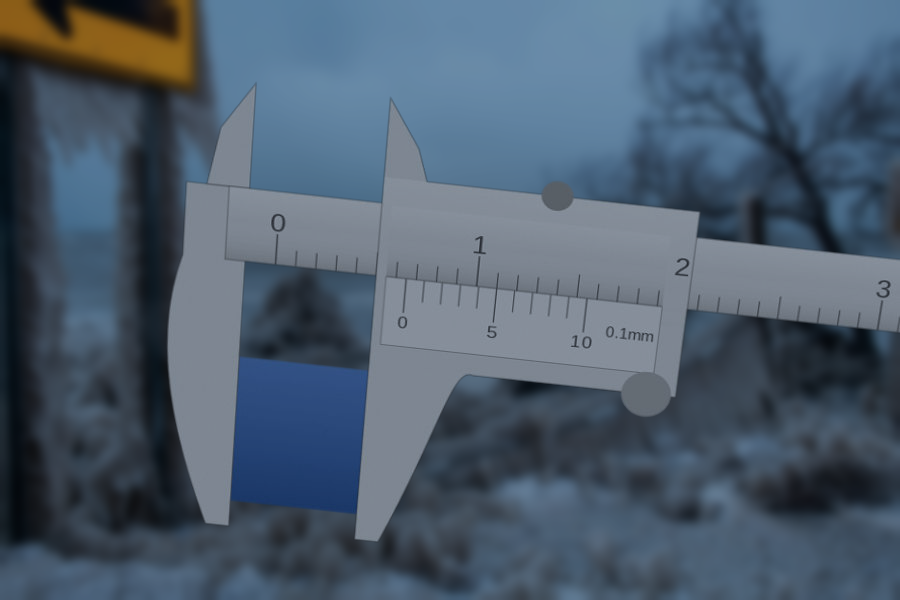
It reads 6.5 mm
